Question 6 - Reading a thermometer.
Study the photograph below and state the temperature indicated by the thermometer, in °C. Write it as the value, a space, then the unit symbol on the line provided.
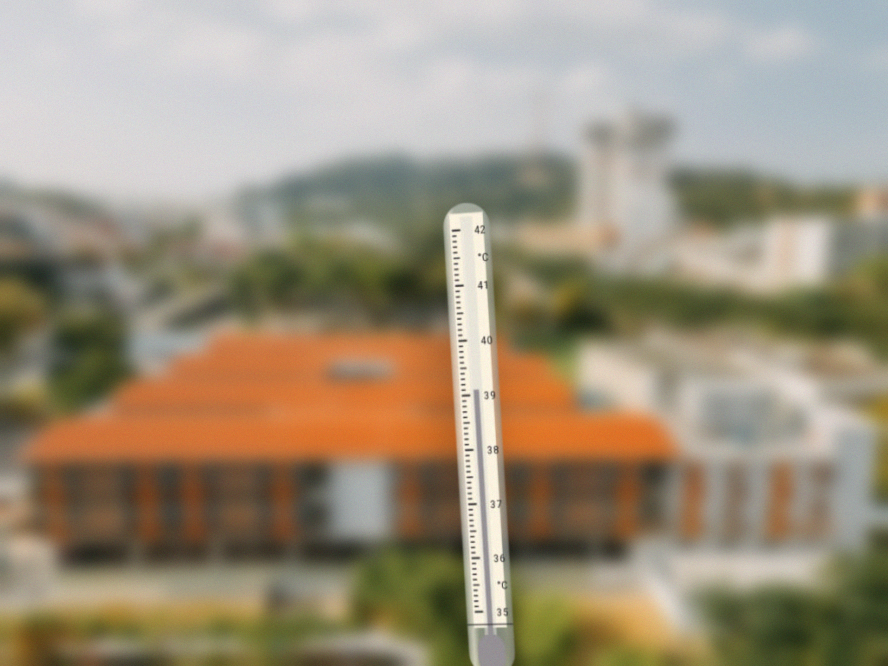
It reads 39.1 °C
